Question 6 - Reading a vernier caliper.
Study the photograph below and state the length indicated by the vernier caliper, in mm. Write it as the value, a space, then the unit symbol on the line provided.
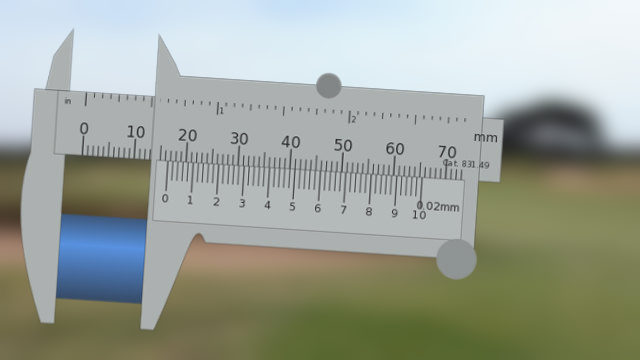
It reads 16.5 mm
